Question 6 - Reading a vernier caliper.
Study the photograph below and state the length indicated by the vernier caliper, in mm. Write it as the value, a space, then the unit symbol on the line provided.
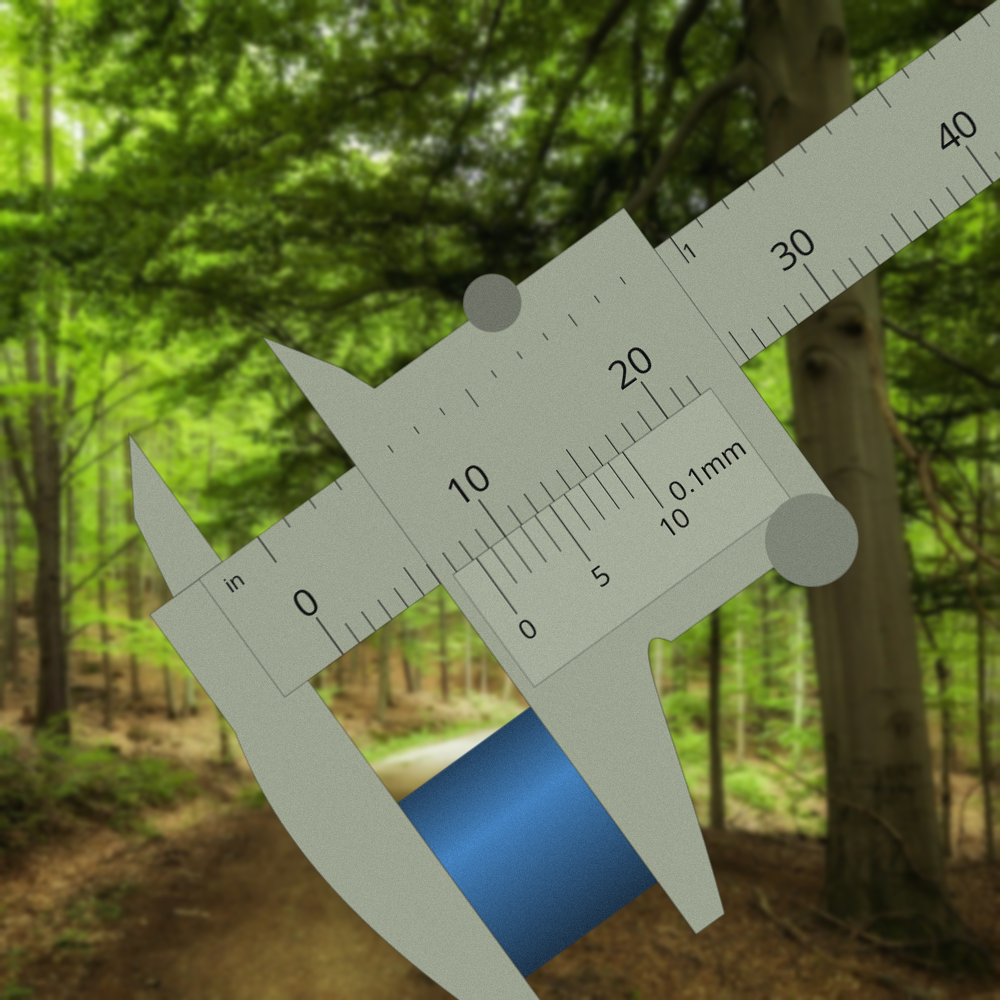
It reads 8.2 mm
